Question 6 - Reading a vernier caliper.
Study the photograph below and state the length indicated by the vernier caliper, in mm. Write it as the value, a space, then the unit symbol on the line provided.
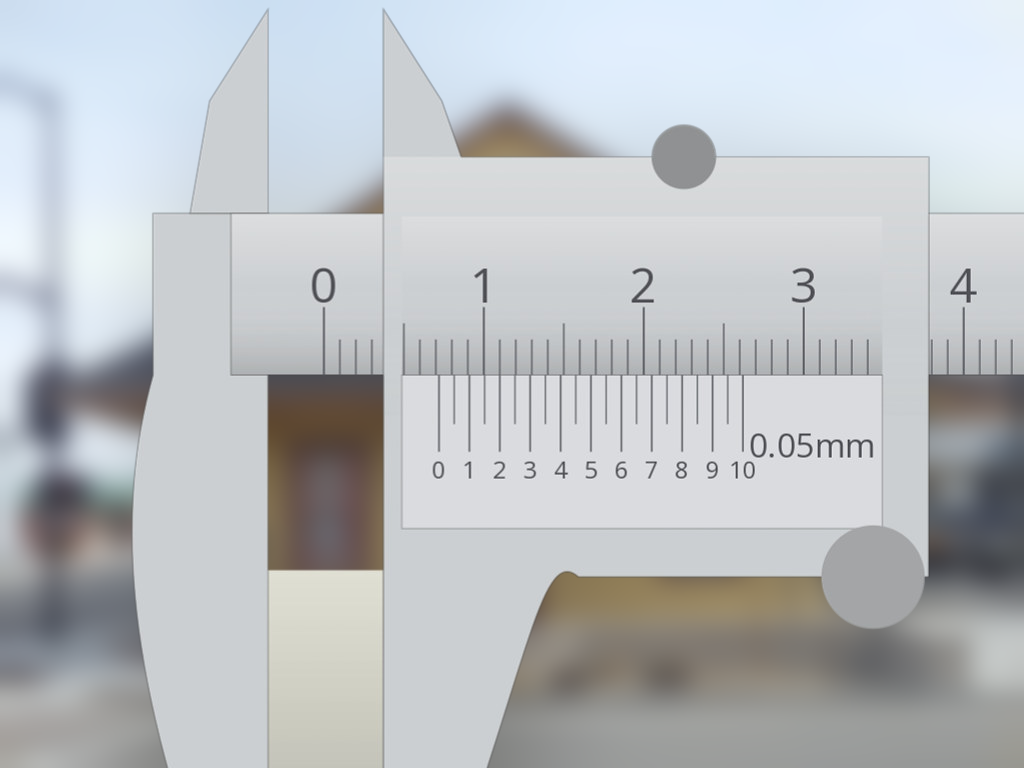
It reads 7.2 mm
